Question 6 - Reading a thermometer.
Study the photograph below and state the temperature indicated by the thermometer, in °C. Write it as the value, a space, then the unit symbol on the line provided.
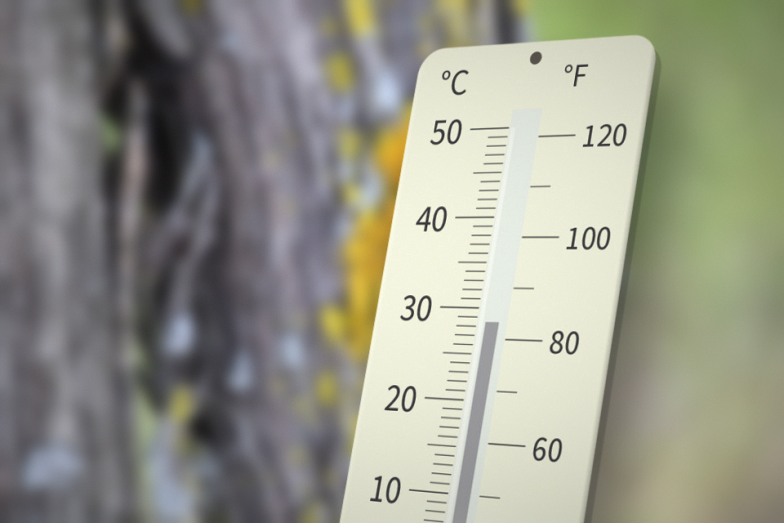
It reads 28.5 °C
